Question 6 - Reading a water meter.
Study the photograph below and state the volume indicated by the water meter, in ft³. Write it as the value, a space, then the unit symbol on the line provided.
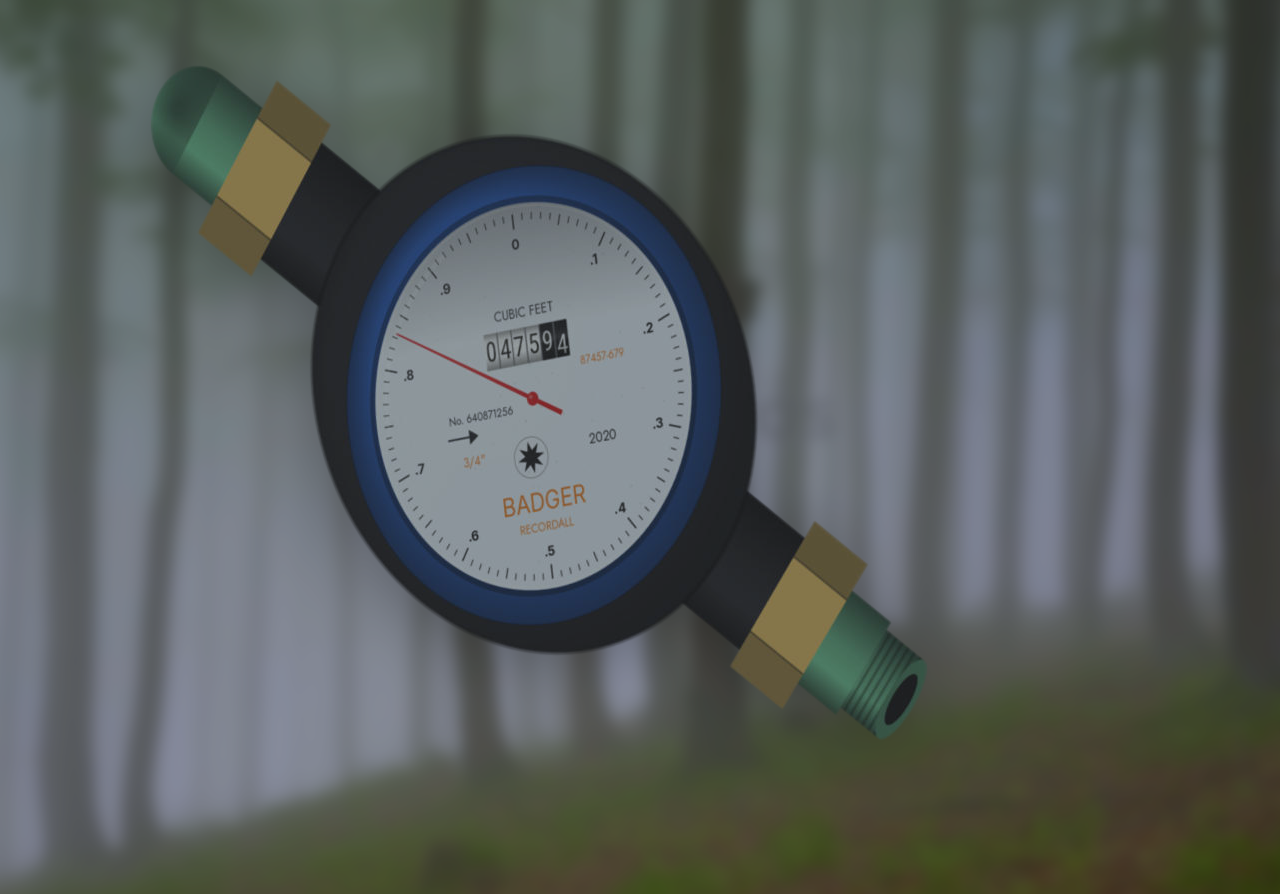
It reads 47593.83 ft³
